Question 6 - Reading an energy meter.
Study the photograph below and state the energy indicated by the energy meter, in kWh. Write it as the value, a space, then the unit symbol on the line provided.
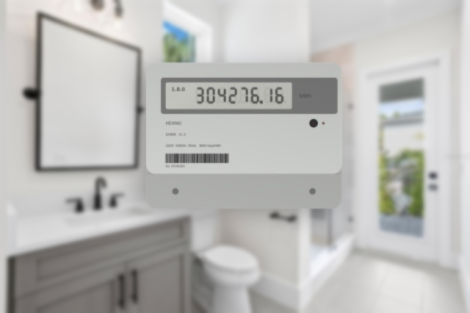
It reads 304276.16 kWh
